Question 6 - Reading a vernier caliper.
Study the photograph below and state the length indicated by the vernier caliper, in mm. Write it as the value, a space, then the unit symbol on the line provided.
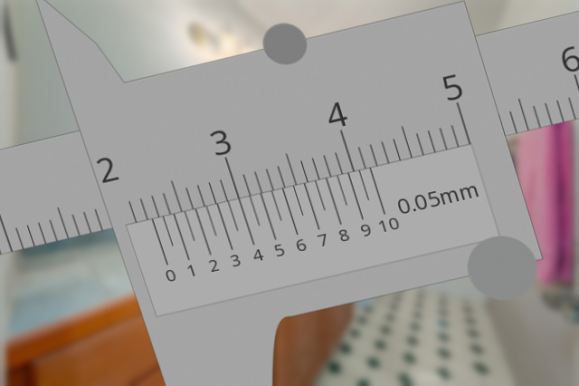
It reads 22.4 mm
